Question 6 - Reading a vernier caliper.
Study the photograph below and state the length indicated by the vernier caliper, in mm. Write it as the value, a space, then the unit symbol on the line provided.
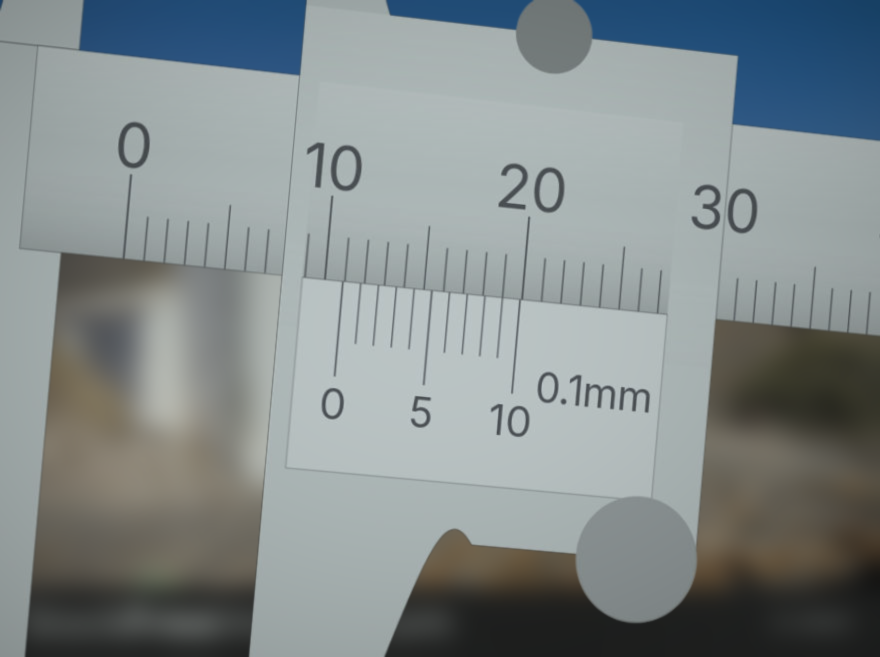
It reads 10.9 mm
